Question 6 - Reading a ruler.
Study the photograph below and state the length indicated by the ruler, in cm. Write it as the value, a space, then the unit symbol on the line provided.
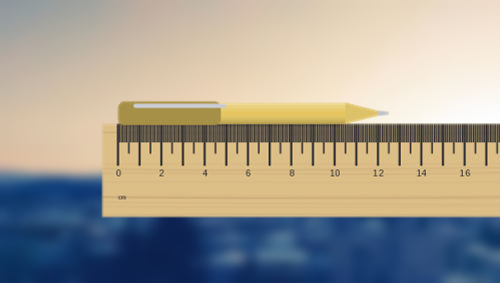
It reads 12.5 cm
